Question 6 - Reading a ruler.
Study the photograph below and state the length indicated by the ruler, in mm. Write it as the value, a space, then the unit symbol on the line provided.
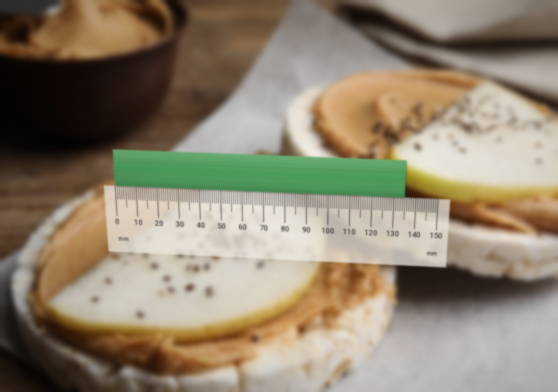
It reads 135 mm
